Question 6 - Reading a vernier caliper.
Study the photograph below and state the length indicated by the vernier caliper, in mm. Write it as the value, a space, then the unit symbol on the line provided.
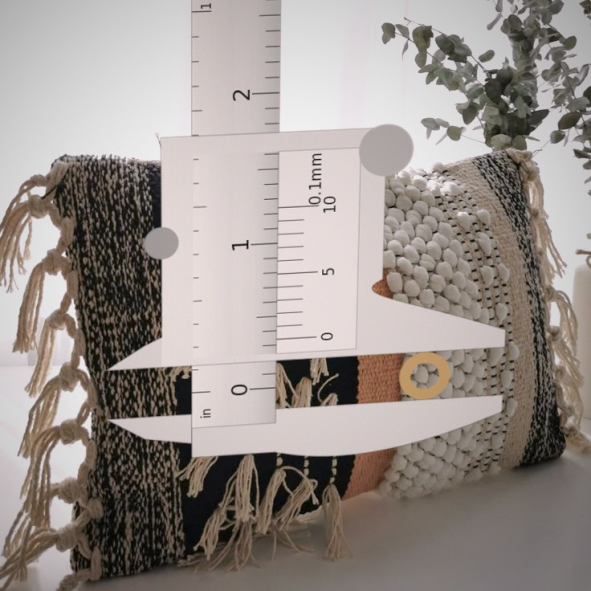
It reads 3.4 mm
